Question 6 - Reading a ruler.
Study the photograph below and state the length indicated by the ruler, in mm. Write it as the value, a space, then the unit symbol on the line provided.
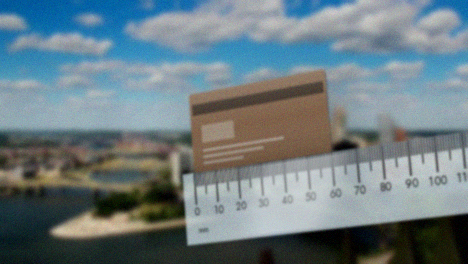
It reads 60 mm
